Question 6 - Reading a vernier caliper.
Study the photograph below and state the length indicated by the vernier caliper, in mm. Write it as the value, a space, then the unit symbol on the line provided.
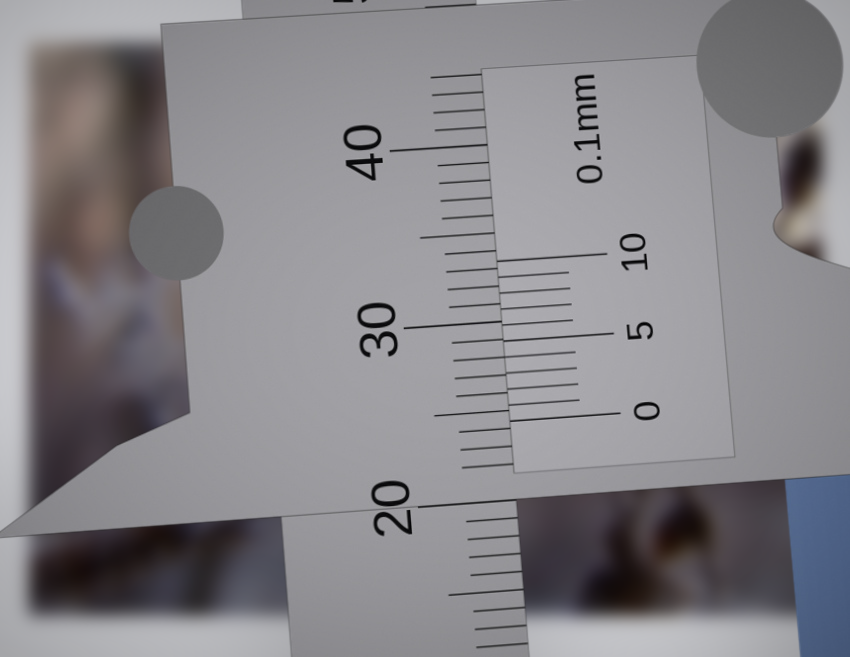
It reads 24.4 mm
